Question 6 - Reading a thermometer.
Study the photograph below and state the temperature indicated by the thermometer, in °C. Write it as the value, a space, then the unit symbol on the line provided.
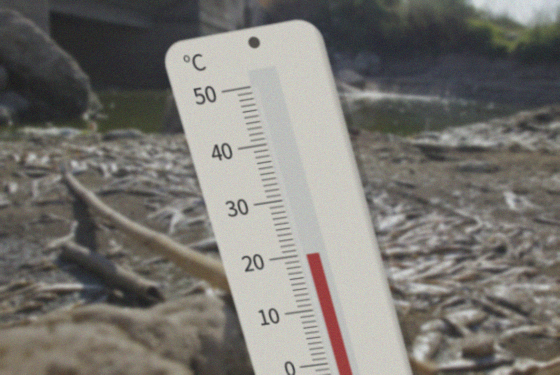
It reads 20 °C
